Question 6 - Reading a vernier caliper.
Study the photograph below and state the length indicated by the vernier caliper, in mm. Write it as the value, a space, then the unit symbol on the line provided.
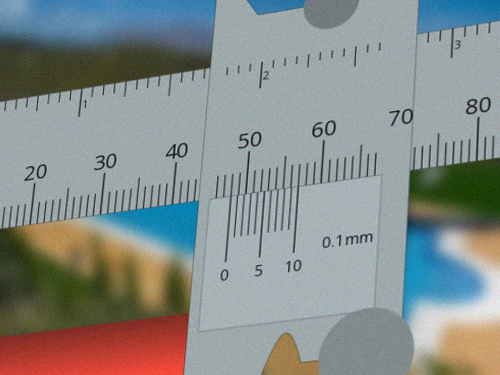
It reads 48.0 mm
